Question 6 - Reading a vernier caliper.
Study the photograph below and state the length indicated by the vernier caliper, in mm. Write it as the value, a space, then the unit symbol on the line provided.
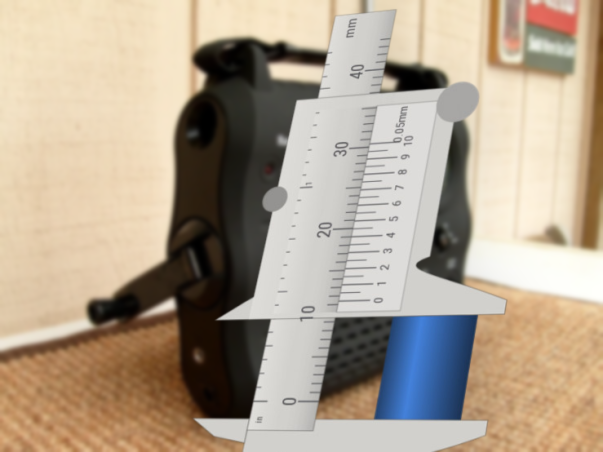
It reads 11.4 mm
